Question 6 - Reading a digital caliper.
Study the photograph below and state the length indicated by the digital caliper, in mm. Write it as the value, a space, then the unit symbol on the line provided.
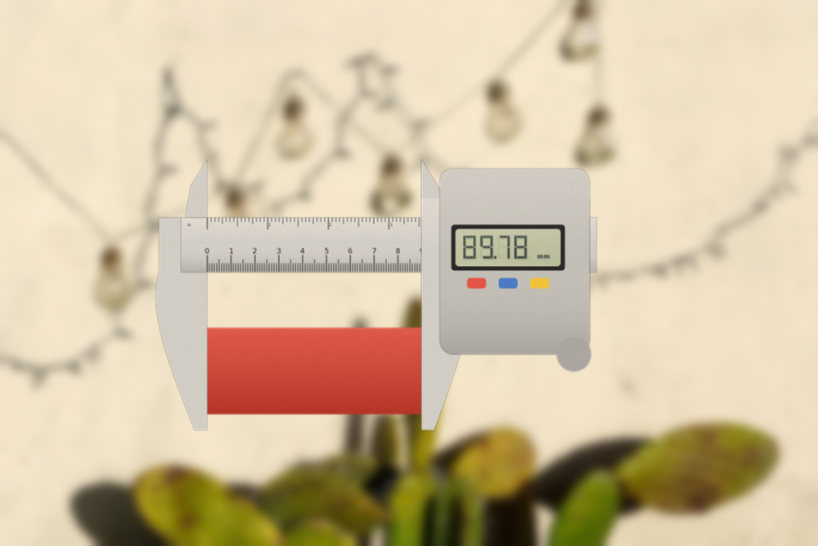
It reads 89.78 mm
